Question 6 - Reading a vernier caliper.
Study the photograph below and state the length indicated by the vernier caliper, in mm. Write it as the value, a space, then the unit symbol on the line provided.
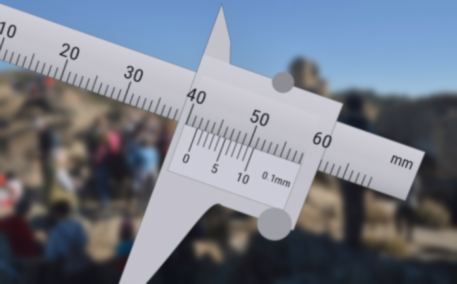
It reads 41.8 mm
